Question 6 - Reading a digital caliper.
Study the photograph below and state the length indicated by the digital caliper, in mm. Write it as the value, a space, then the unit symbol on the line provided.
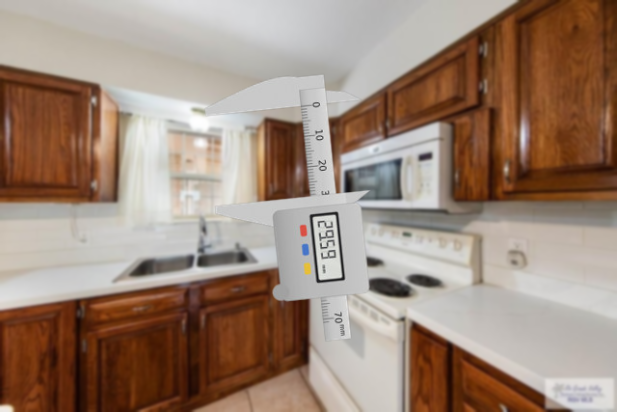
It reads 29.59 mm
